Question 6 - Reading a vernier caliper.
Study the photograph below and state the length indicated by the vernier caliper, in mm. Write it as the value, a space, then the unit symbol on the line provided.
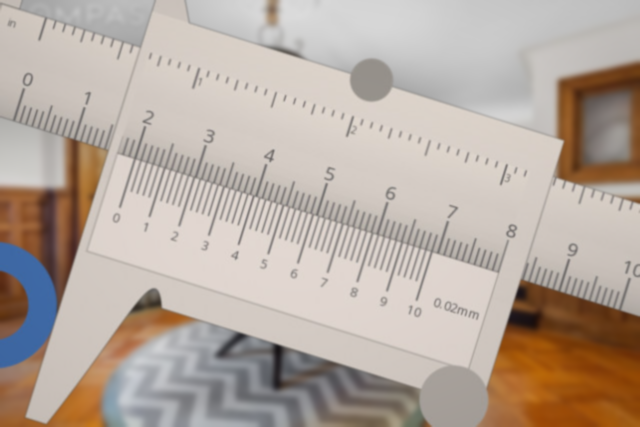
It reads 20.0 mm
